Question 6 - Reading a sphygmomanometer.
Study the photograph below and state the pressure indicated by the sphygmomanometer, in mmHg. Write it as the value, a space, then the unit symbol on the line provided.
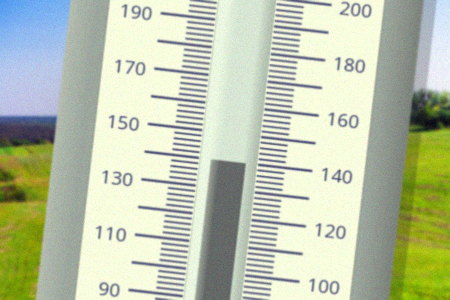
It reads 140 mmHg
